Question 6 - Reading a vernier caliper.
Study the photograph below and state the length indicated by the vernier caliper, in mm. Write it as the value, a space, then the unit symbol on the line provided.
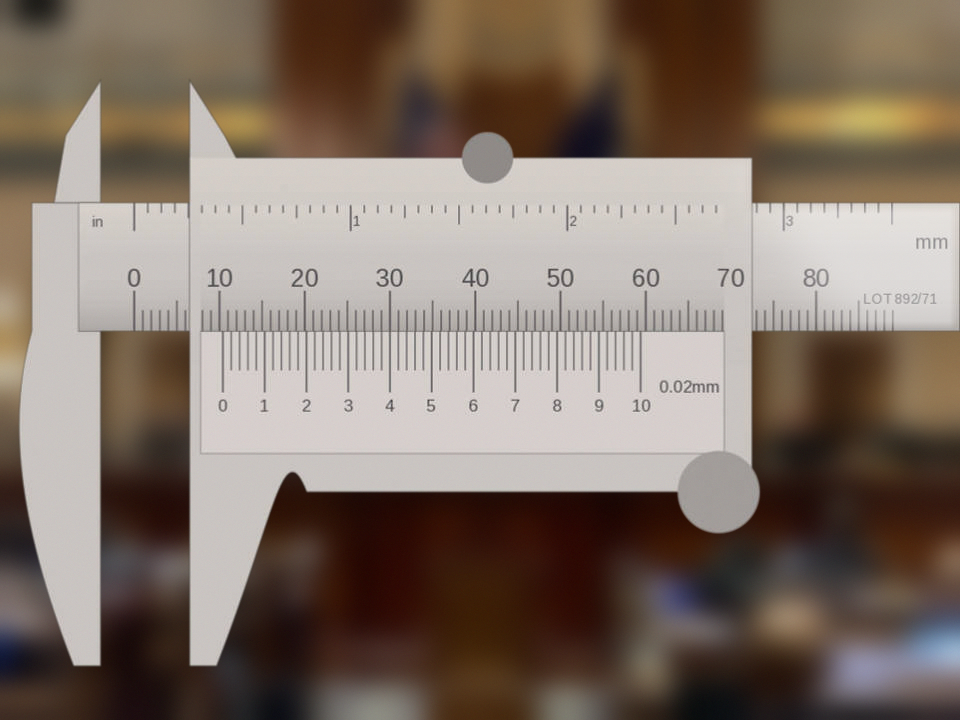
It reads 10.4 mm
